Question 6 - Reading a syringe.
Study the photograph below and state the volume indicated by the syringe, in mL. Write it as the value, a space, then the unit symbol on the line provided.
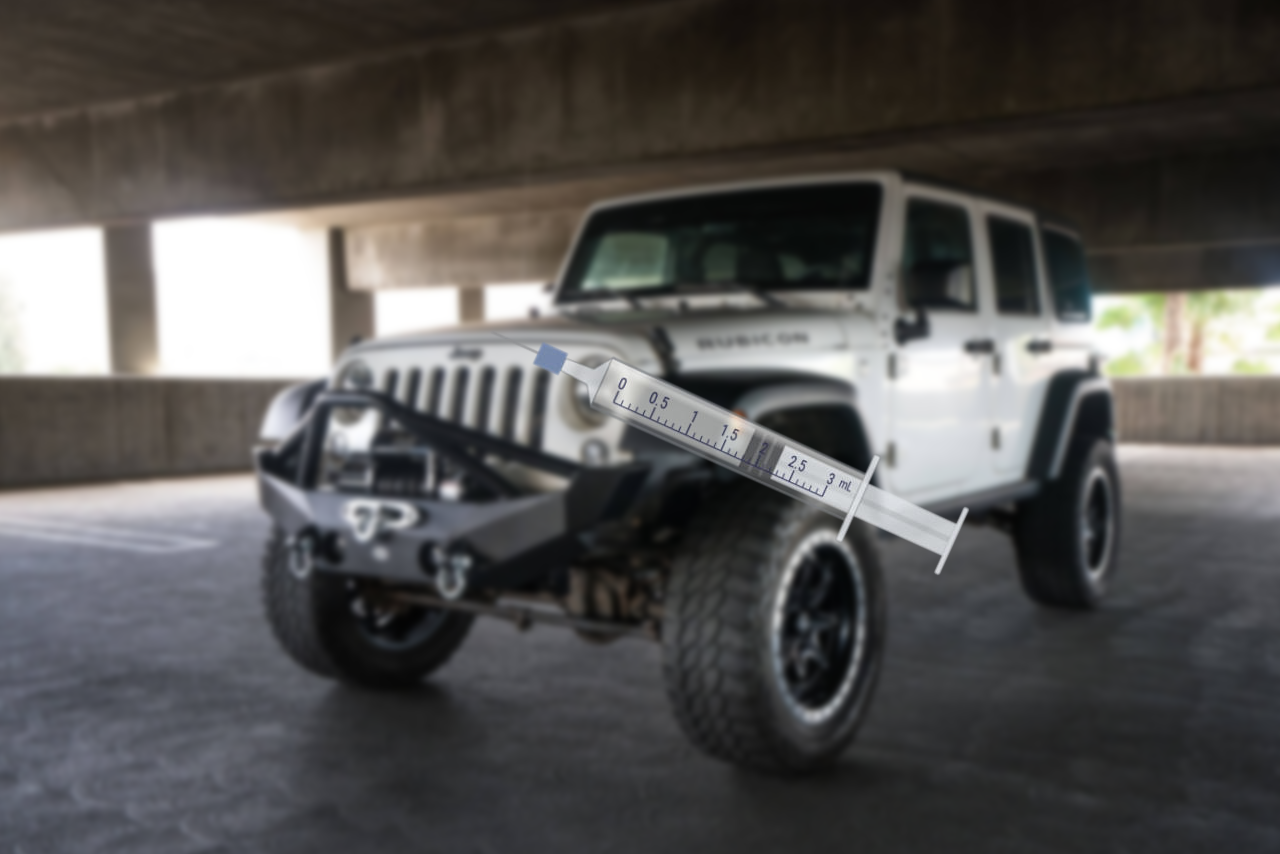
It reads 1.8 mL
